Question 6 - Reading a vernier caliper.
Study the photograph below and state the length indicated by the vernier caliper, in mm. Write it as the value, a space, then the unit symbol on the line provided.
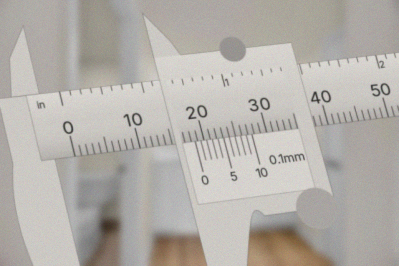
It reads 18.6 mm
